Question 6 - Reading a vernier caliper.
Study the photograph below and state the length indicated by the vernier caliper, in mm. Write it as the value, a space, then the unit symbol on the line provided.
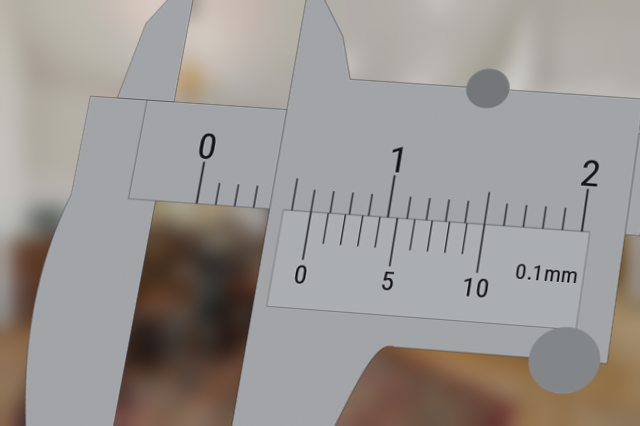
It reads 6.0 mm
